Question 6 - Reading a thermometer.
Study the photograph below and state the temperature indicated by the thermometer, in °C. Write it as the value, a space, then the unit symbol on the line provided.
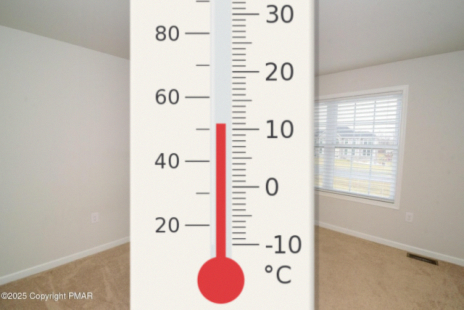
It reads 11 °C
